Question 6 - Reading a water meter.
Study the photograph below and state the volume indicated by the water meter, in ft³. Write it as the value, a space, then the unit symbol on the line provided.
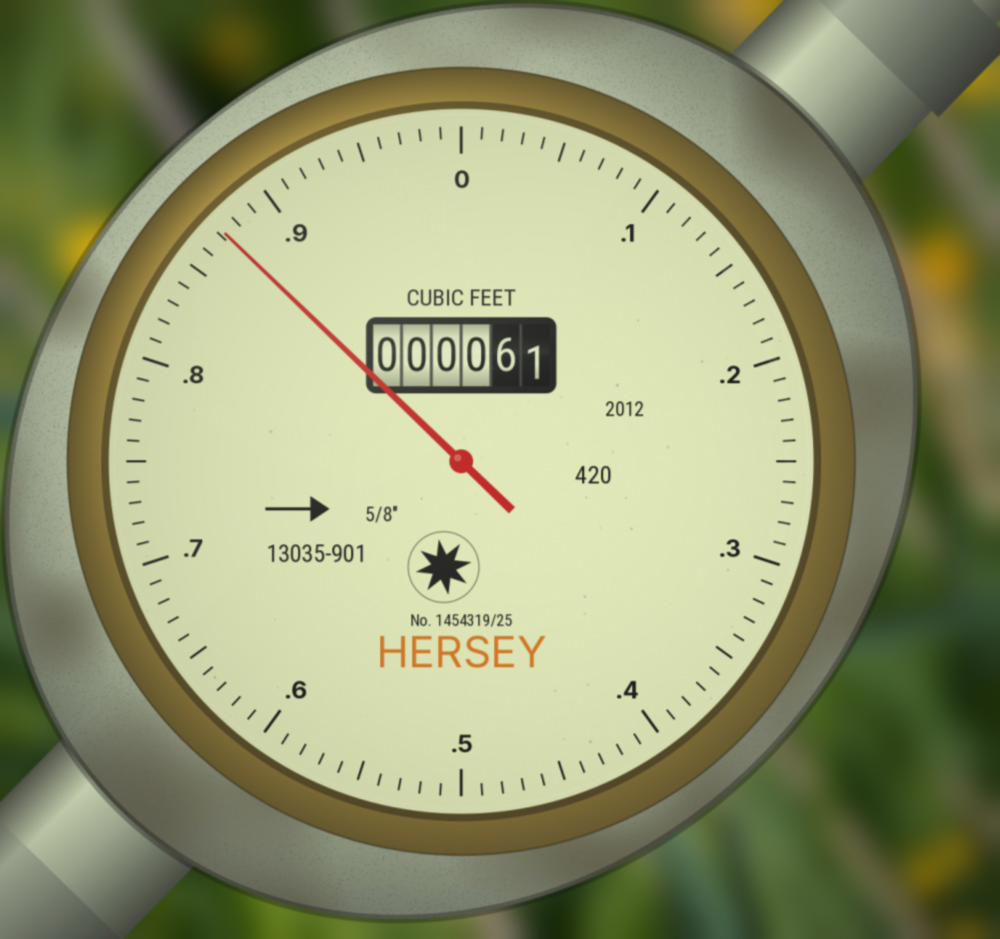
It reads 60.87 ft³
